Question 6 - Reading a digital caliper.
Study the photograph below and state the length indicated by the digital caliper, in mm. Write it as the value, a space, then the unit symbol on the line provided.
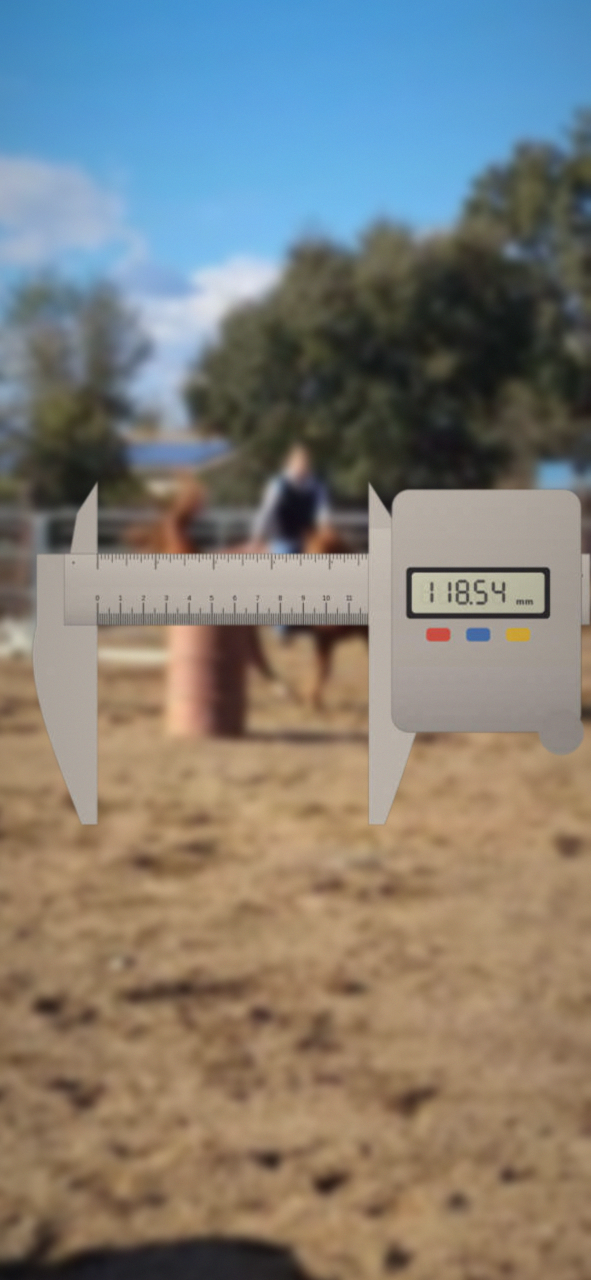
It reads 118.54 mm
